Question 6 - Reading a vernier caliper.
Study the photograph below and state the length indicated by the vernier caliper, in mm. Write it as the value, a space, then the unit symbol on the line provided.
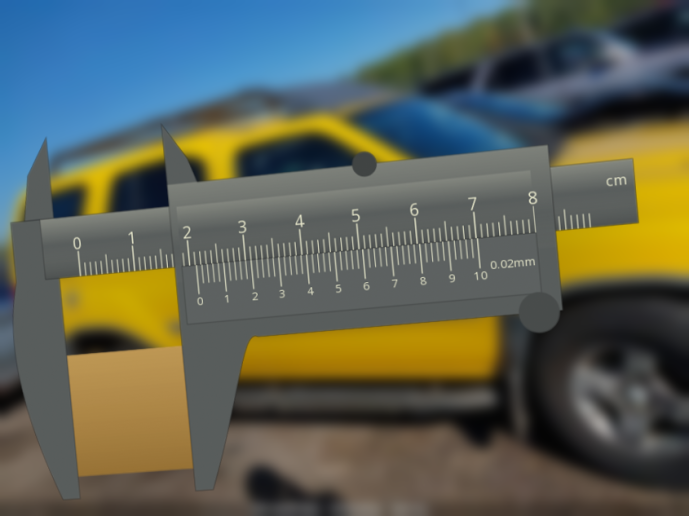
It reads 21.2 mm
